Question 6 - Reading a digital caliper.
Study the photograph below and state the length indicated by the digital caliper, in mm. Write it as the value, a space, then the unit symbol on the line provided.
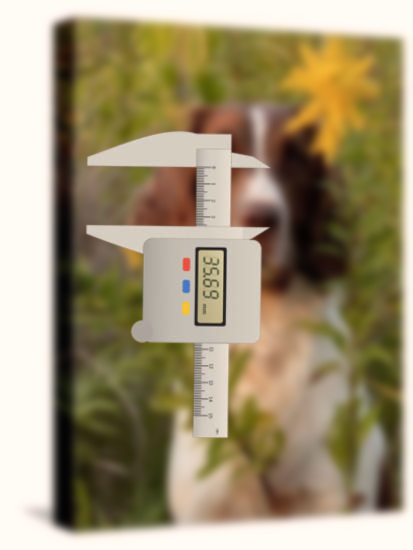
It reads 35.69 mm
